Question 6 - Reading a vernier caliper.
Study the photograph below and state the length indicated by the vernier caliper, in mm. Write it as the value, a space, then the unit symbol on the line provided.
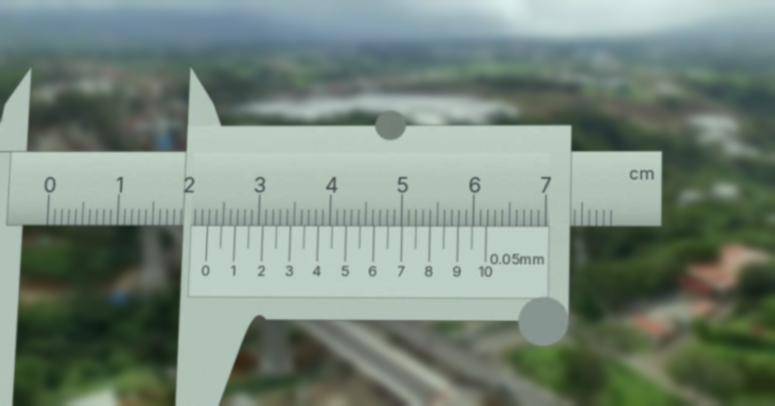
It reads 22.8 mm
